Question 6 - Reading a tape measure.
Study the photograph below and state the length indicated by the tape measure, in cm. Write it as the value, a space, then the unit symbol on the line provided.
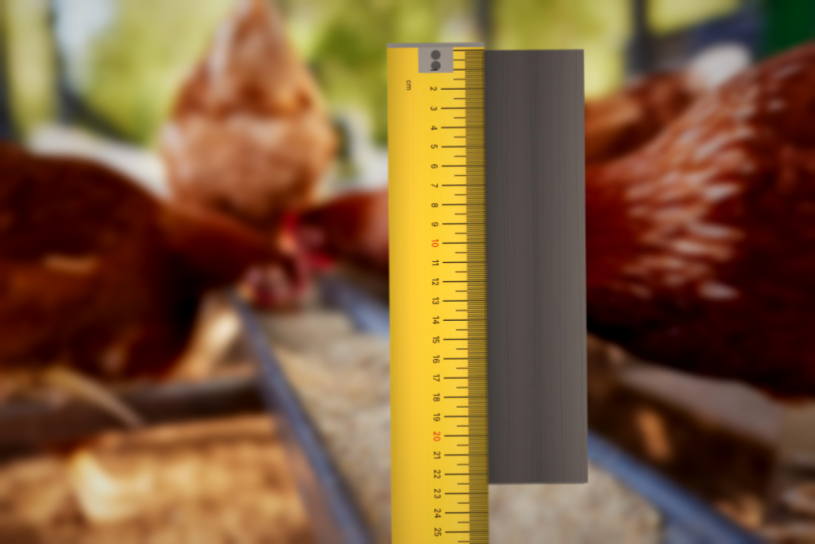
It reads 22.5 cm
